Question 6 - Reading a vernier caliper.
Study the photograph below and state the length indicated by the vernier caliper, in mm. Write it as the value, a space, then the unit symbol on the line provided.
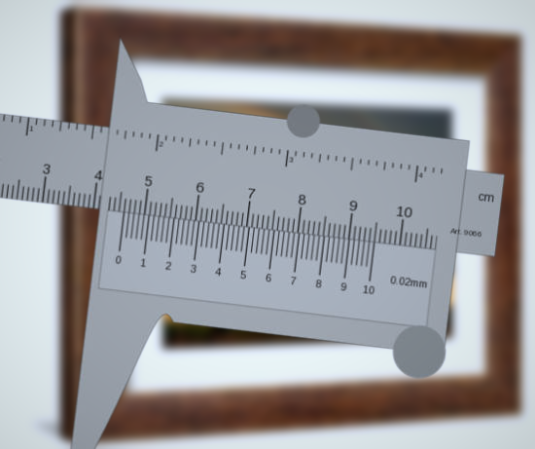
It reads 46.0 mm
